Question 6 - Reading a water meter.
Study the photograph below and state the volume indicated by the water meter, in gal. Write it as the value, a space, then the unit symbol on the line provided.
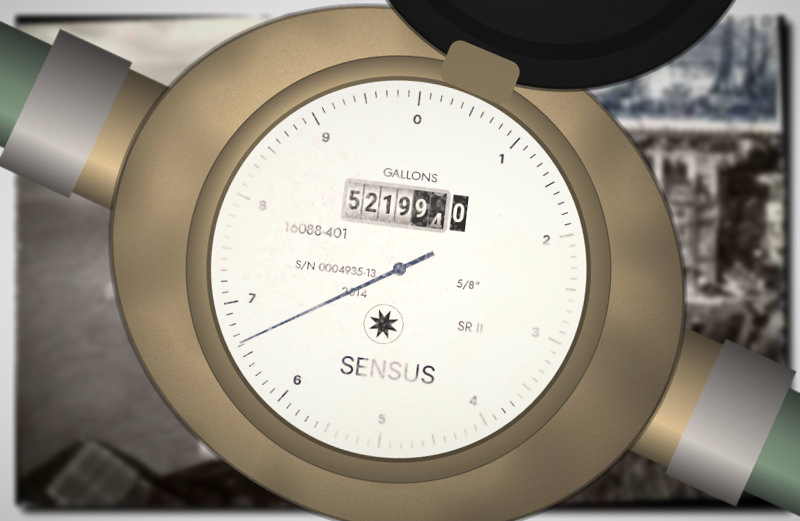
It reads 5219936.6 gal
